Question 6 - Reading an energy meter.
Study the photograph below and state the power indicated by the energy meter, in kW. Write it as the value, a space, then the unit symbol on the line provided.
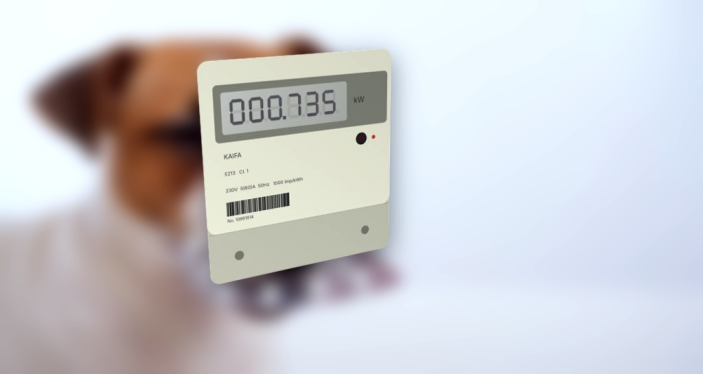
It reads 0.735 kW
